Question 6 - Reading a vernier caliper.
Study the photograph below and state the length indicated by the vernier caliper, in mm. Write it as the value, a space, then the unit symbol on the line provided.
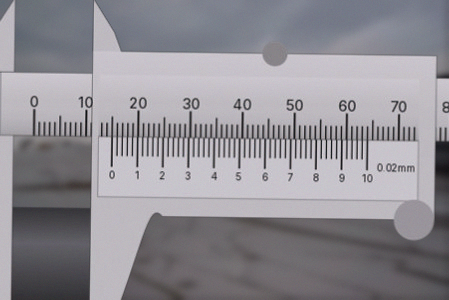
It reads 15.0 mm
